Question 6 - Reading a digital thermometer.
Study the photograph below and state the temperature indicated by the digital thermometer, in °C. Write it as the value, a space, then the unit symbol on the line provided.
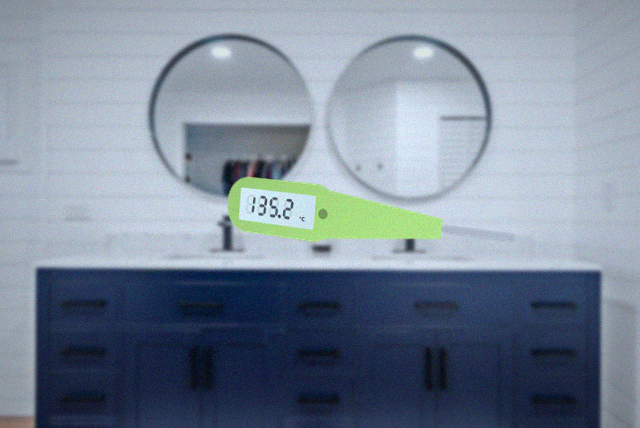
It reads 135.2 °C
